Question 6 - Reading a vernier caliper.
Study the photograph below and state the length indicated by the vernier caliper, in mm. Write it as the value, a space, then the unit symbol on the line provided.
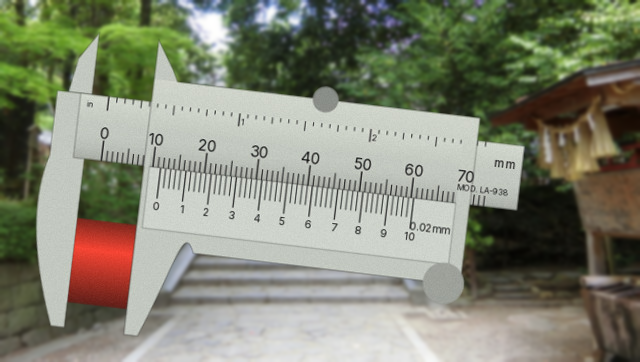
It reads 11.5 mm
